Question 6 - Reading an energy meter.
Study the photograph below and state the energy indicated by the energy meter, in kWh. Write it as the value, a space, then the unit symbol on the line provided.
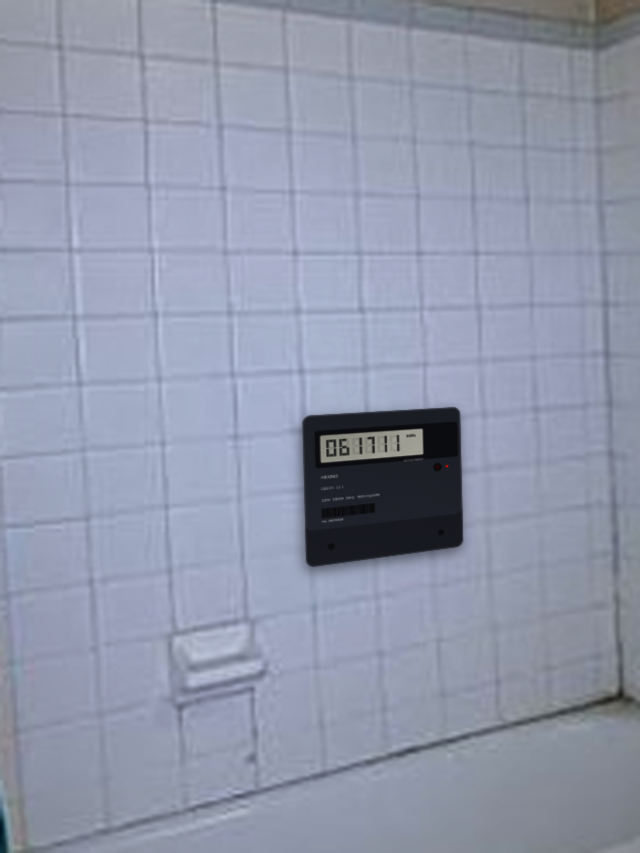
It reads 61711 kWh
